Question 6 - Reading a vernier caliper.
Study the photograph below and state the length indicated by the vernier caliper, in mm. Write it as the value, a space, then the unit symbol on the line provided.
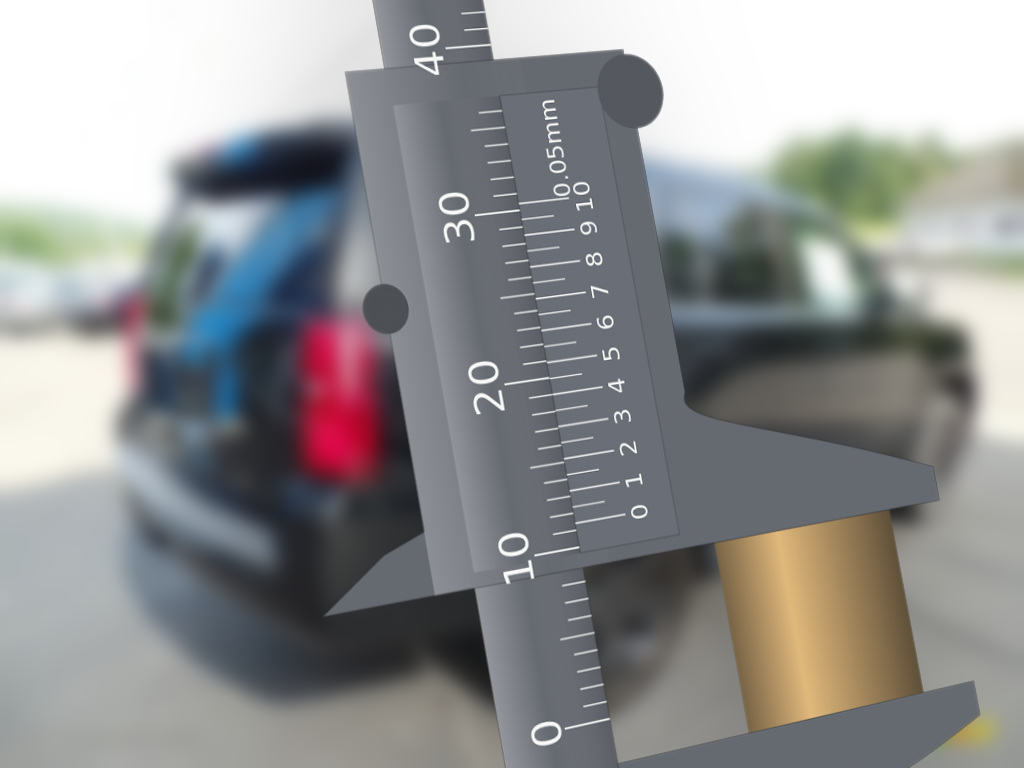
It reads 11.4 mm
